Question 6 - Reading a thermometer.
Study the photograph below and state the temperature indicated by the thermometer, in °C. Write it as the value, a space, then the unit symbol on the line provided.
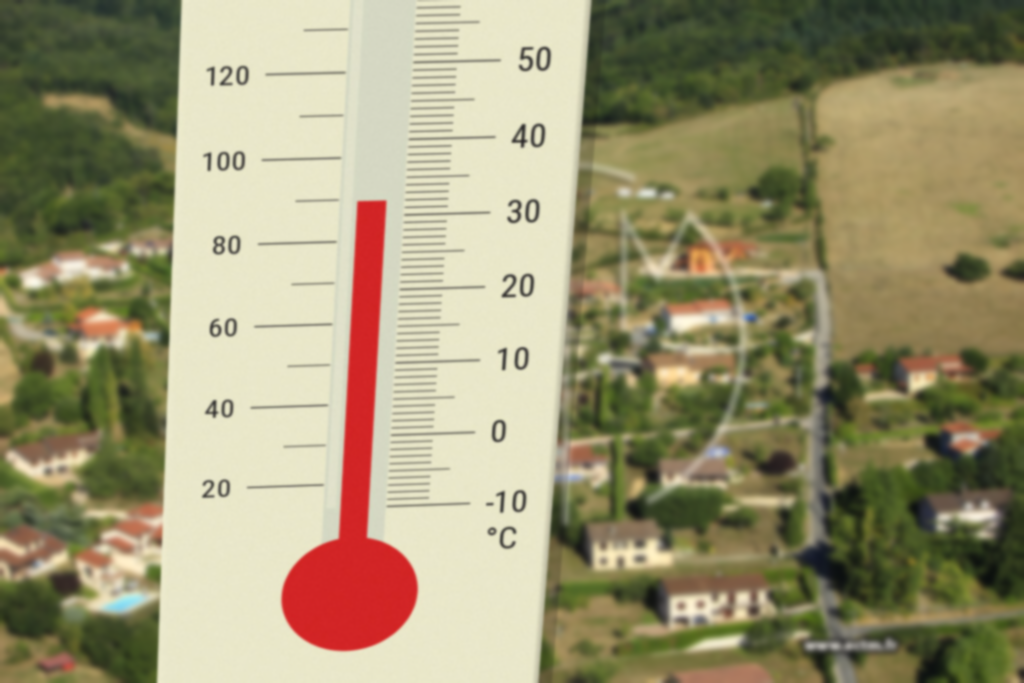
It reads 32 °C
